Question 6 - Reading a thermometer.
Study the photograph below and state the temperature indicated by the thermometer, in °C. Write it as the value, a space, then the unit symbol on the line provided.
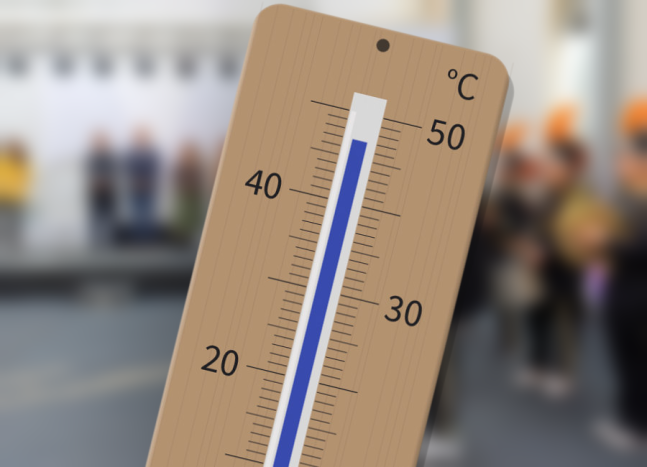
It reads 47 °C
